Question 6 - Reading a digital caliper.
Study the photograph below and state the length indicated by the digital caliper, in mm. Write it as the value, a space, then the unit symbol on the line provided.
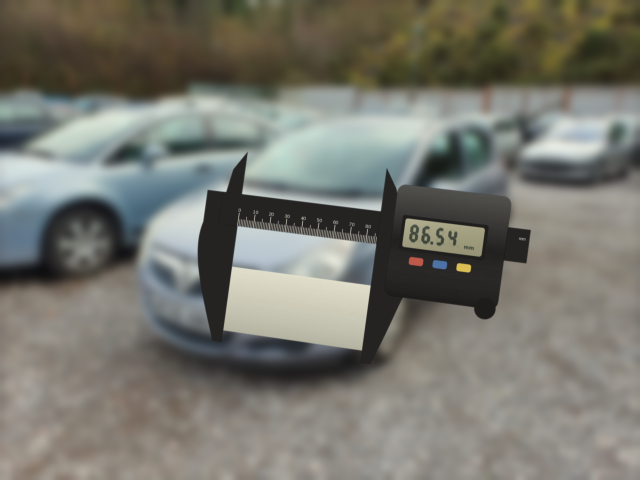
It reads 86.54 mm
